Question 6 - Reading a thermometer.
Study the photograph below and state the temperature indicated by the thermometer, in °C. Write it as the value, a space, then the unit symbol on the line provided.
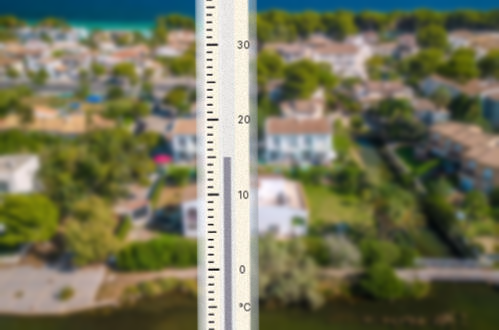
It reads 15 °C
